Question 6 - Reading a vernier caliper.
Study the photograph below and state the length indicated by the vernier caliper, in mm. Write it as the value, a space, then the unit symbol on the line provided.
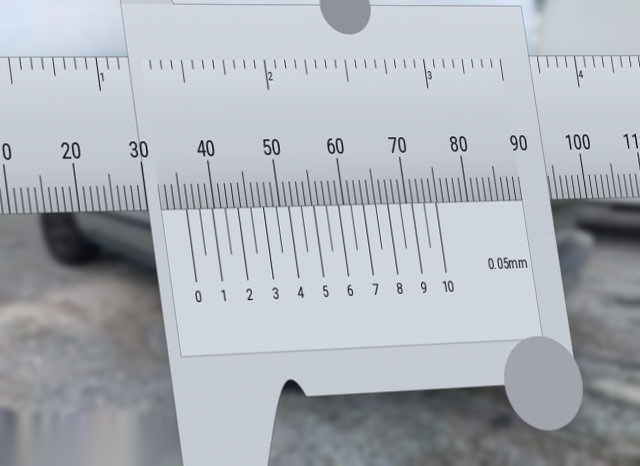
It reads 35.8 mm
